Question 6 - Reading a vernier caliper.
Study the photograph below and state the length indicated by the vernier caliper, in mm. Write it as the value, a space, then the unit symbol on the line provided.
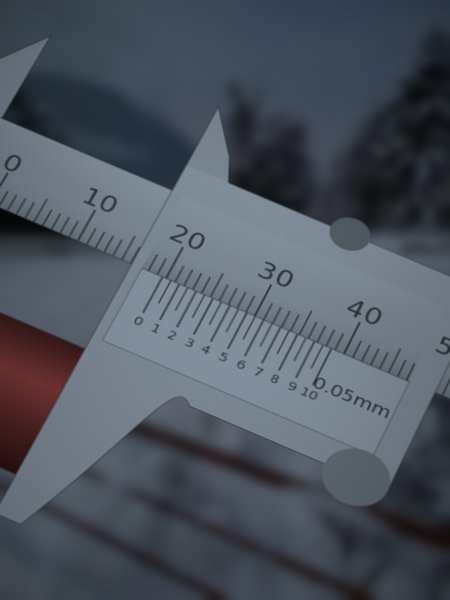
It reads 19.6 mm
